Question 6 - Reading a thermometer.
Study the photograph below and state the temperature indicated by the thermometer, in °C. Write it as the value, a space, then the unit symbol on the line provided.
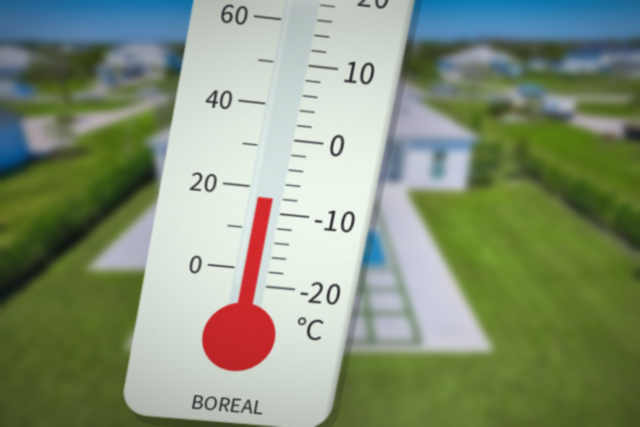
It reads -8 °C
